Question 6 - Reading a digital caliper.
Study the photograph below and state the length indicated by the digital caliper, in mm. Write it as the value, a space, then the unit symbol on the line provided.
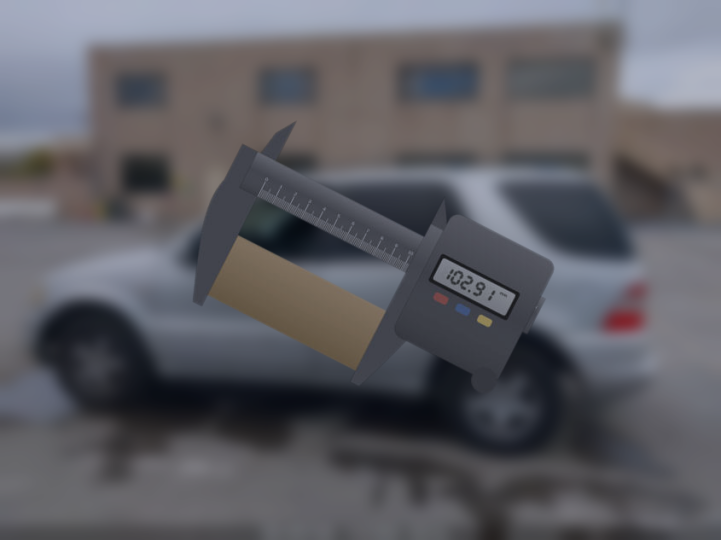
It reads 102.91 mm
